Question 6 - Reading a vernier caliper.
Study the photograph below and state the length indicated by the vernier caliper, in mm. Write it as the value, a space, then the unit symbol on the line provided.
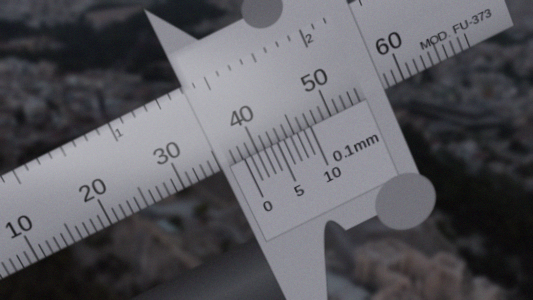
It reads 38.2 mm
